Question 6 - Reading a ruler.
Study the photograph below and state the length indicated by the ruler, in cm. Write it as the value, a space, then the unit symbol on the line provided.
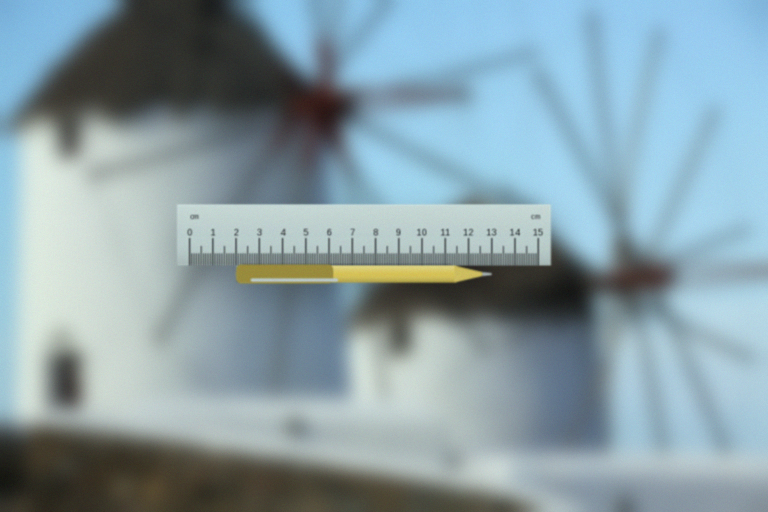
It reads 11 cm
